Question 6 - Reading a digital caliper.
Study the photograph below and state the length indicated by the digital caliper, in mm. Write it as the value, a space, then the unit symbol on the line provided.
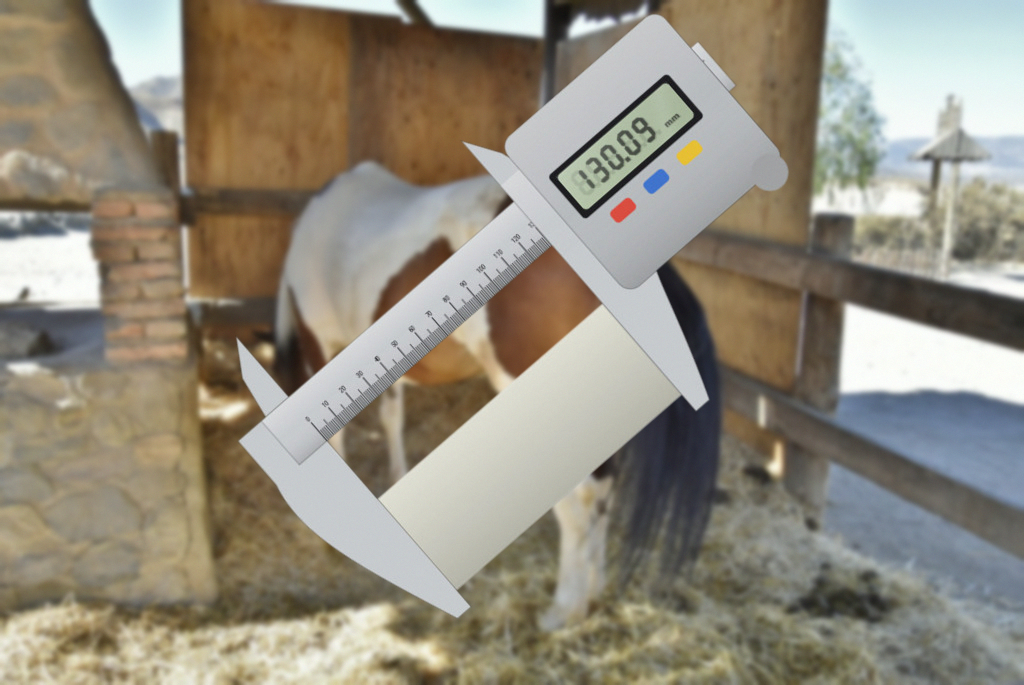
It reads 130.09 mm
